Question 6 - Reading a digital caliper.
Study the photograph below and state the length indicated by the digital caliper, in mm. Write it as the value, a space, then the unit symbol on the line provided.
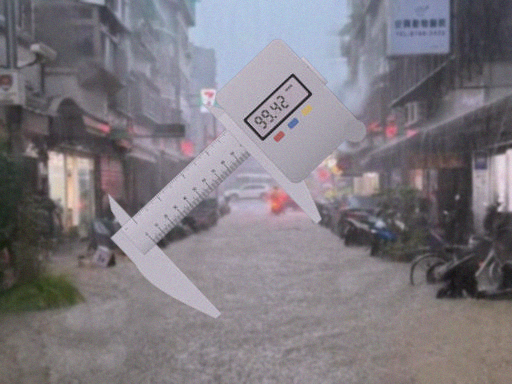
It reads 99.42 mm
